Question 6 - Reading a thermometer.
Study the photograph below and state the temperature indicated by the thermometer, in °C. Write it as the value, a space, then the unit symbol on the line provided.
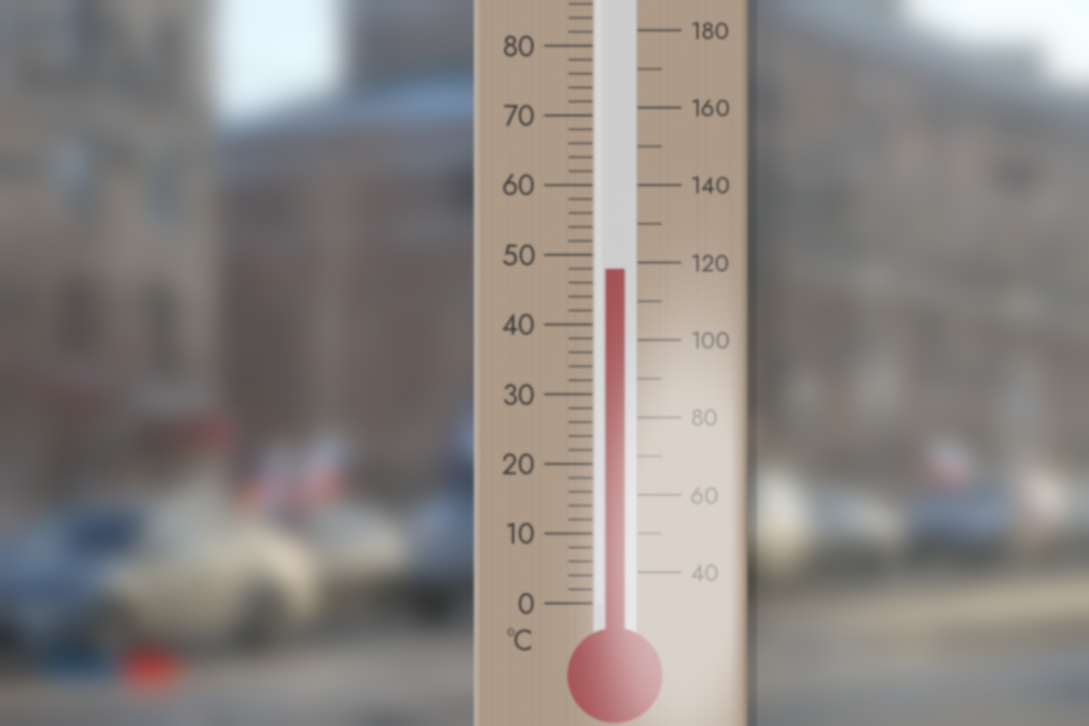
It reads 48 °C
